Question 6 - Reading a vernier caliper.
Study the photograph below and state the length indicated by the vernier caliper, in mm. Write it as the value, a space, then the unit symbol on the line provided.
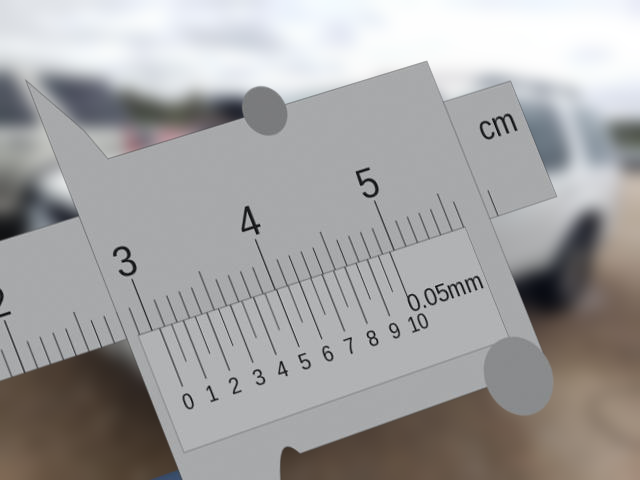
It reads 30.6 mm
